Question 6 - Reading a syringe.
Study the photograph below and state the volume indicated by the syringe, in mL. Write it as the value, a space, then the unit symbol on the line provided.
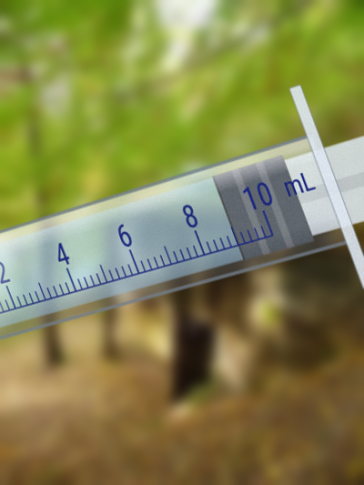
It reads 9 mL
